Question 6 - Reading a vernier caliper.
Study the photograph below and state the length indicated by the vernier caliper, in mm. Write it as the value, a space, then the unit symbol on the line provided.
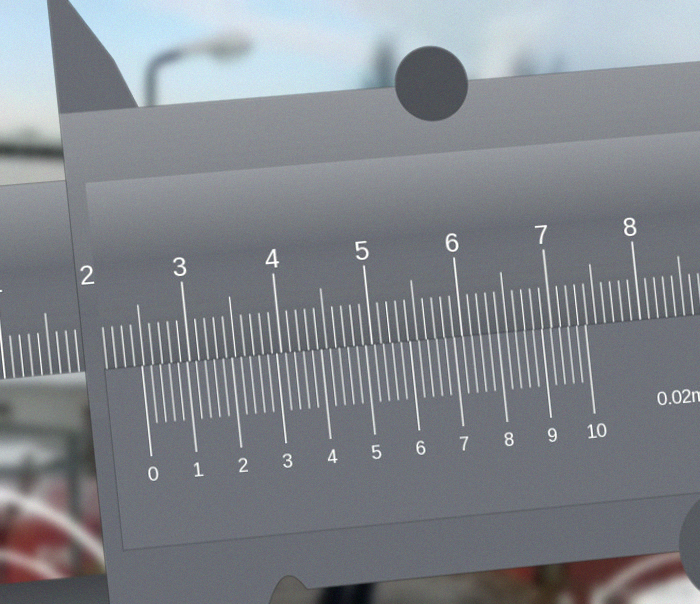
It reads 24.8 mm
